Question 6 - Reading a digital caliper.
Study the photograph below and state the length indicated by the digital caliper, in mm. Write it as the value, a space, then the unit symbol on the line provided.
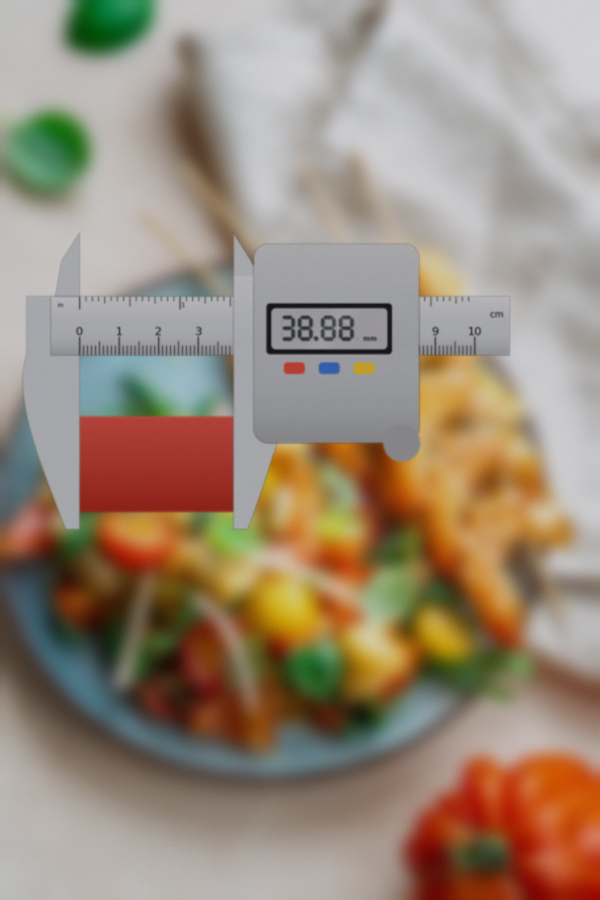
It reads 38.88 mm
